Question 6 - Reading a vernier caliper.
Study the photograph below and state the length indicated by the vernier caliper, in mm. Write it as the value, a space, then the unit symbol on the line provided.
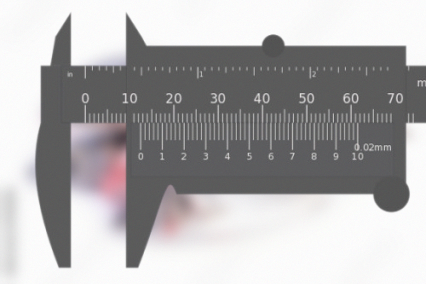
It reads 12.5 mm
